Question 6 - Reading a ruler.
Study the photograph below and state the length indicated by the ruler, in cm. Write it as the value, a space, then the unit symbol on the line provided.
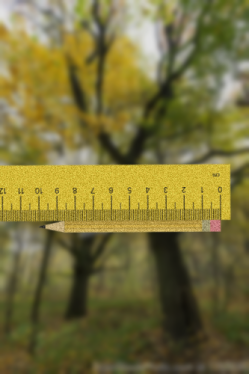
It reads 10 cm
